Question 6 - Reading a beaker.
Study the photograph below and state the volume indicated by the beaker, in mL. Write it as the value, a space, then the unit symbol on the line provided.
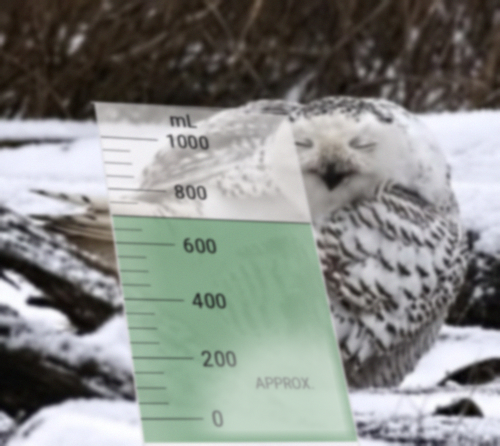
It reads 700 mL
